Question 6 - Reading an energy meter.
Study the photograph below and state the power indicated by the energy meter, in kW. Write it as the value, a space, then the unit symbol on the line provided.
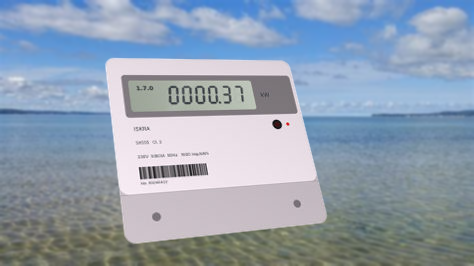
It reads 0.37 kW
